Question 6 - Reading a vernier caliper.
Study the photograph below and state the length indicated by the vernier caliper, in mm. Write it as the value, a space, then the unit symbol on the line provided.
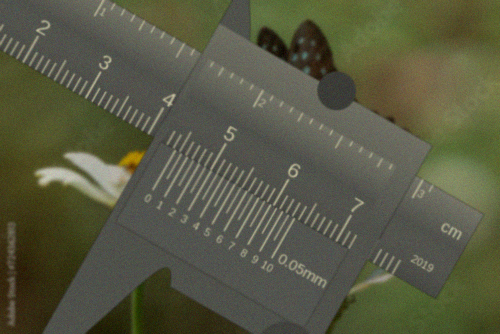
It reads 44.4 mm
